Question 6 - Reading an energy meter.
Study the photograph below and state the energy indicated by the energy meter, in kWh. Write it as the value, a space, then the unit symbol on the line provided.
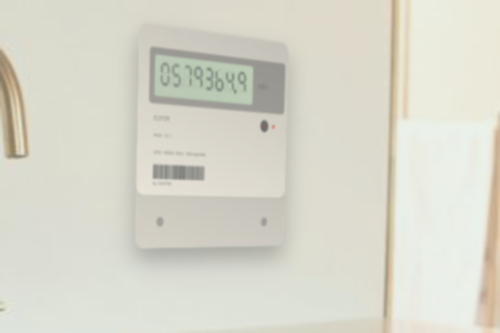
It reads 579364.9 kWh
